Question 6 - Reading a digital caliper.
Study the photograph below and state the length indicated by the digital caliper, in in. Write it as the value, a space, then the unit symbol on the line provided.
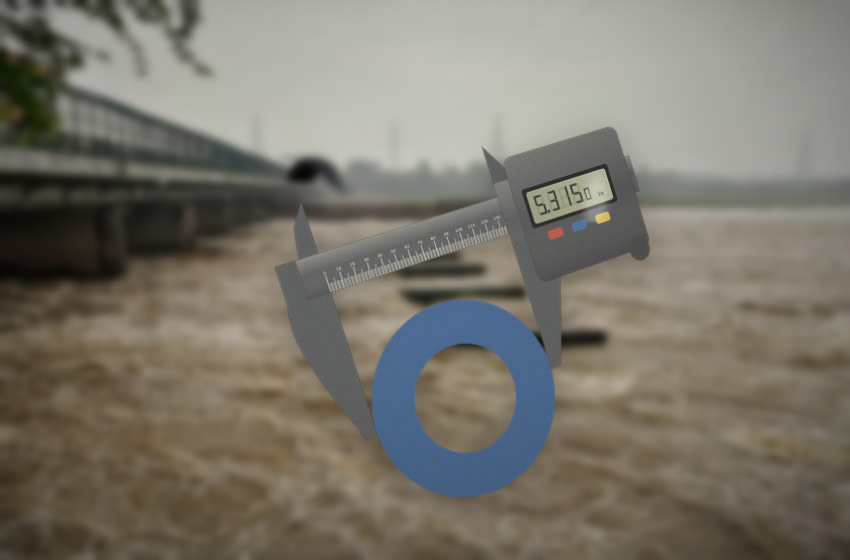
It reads 5.3150 in
